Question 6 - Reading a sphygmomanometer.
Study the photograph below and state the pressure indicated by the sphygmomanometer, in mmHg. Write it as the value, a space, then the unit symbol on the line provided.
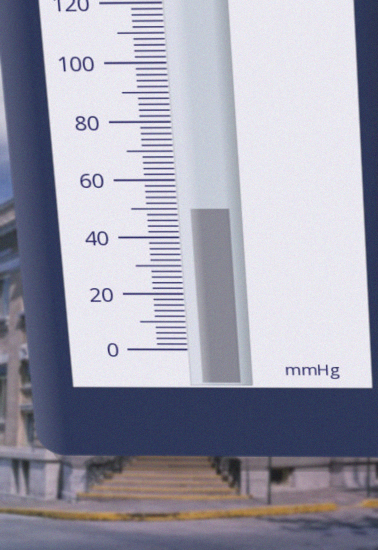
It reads 50 mmHg
